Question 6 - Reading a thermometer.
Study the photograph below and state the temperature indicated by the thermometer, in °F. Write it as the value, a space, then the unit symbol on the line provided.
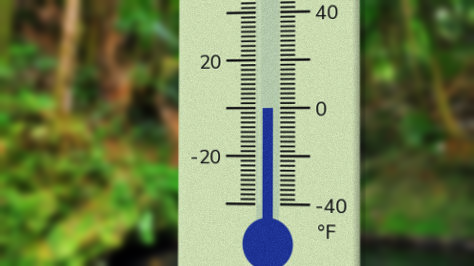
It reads 0 °F
